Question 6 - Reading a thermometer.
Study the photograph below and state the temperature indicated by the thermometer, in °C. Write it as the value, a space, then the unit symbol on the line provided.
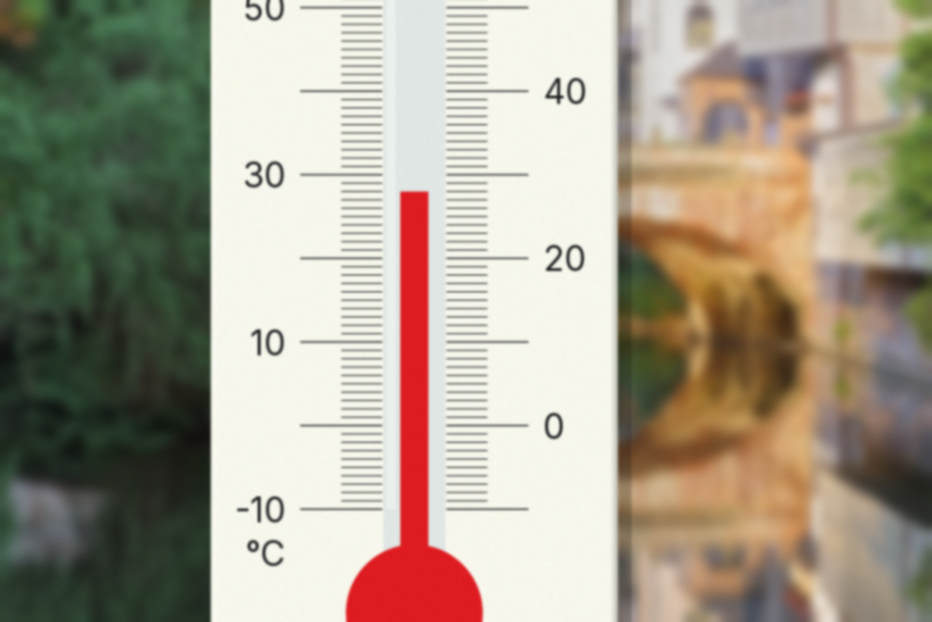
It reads 28 °C
